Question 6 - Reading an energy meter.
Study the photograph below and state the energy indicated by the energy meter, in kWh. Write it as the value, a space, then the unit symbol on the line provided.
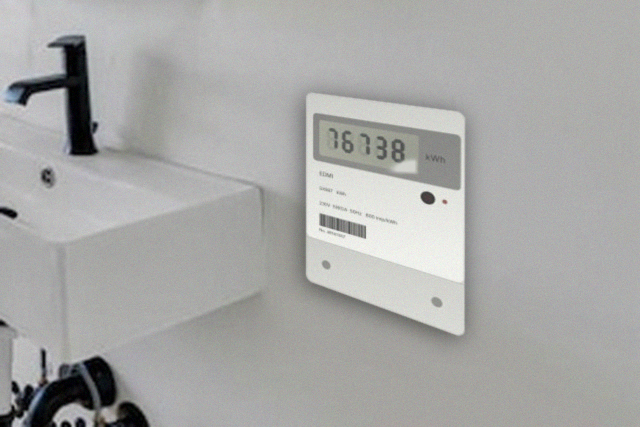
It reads 76738 kWh
